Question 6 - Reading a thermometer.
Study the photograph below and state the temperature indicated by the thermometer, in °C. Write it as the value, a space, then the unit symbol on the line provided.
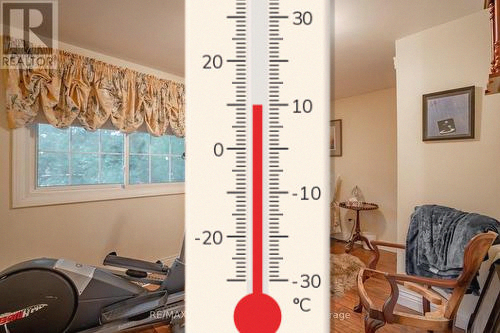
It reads 10 °C
